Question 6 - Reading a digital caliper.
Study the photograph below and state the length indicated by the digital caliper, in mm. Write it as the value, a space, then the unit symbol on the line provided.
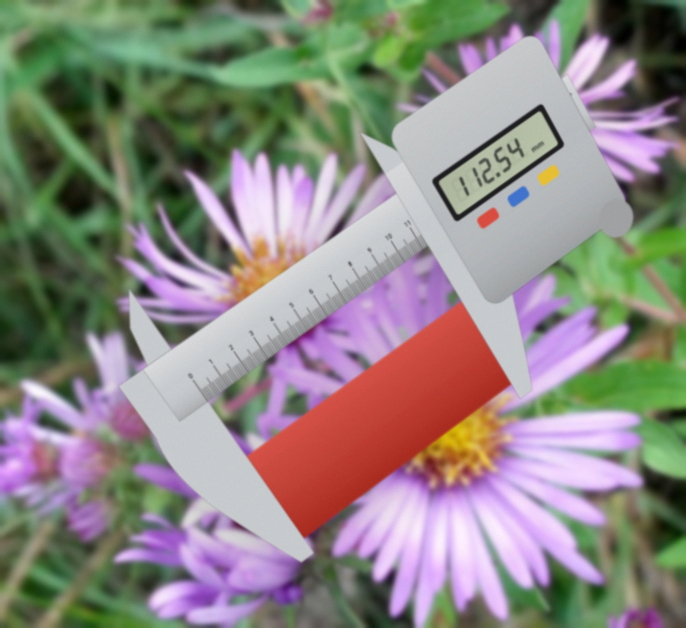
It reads 112.54 mm
